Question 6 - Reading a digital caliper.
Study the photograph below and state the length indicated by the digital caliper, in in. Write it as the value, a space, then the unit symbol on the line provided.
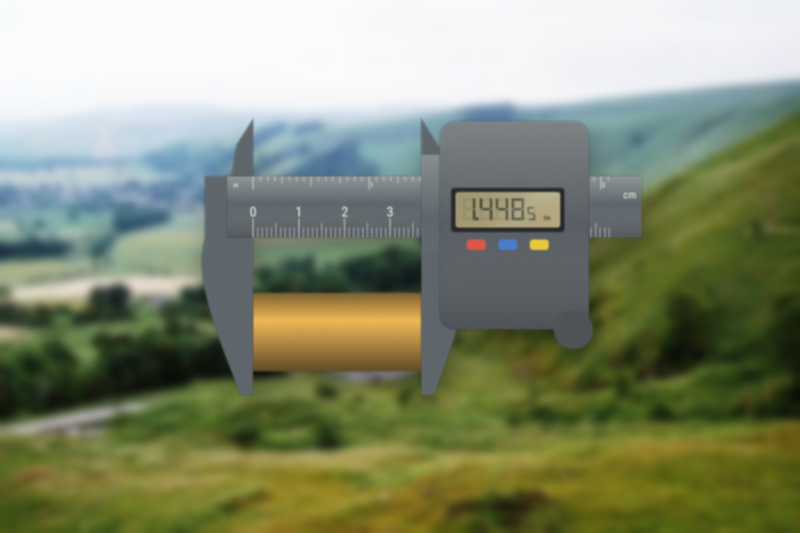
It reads 1.4485 in
